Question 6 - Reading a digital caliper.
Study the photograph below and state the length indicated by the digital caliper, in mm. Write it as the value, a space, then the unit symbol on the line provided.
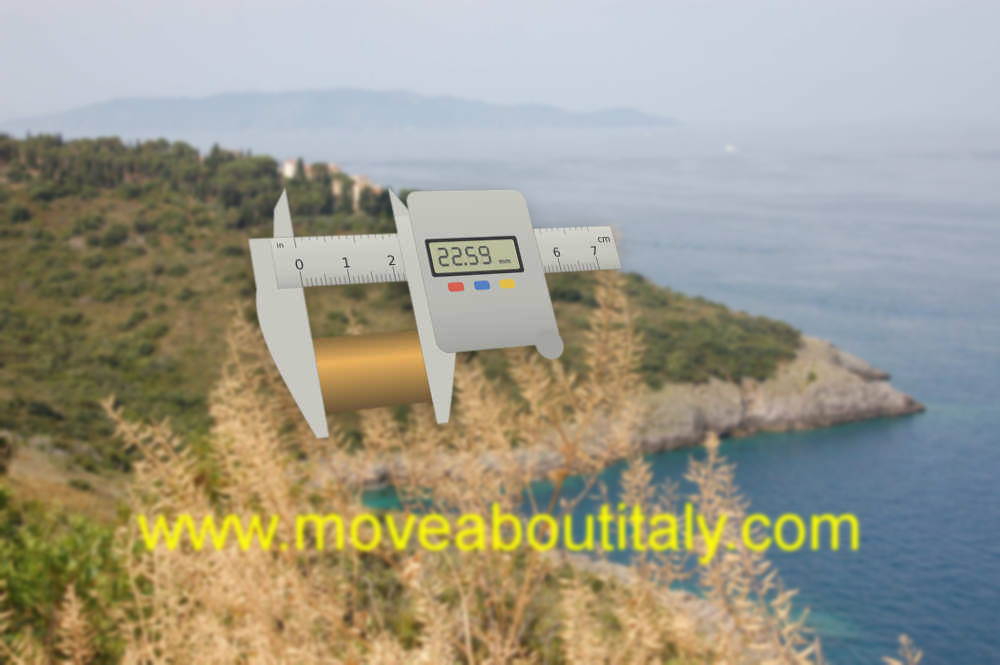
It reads 22.59 mm
